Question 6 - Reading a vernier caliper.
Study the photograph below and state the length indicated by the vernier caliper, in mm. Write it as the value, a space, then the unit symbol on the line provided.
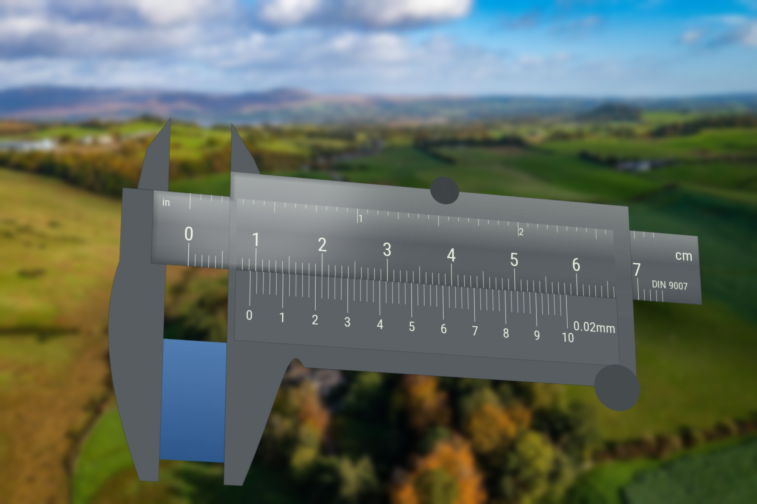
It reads 9.2 mm
